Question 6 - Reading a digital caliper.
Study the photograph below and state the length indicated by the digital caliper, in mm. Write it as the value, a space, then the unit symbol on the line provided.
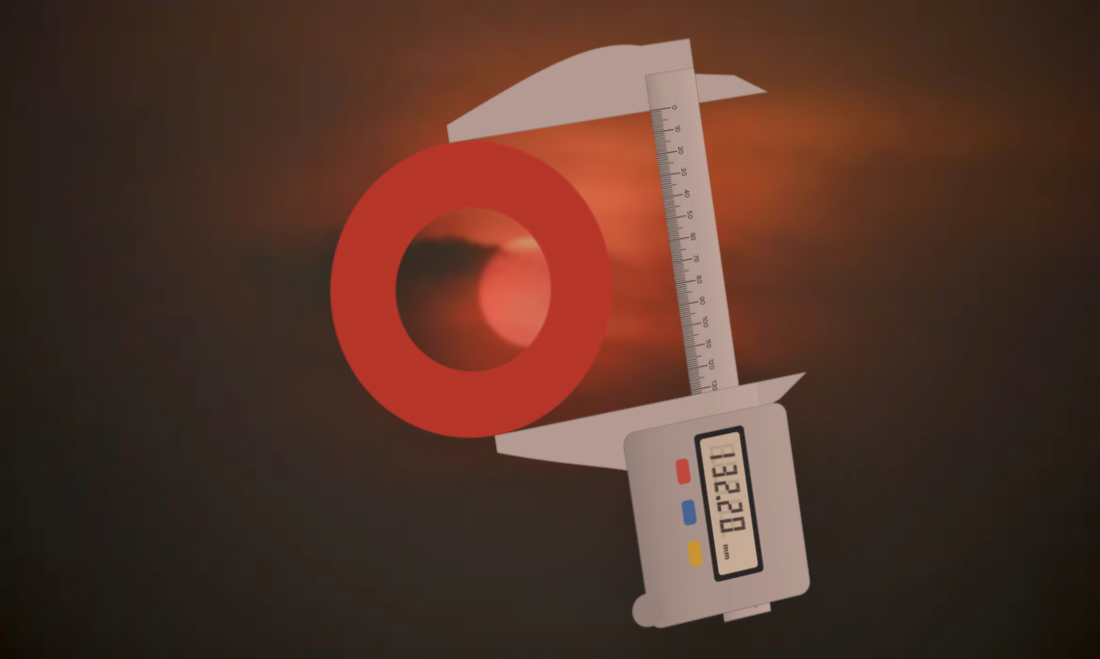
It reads 132.20 mm
